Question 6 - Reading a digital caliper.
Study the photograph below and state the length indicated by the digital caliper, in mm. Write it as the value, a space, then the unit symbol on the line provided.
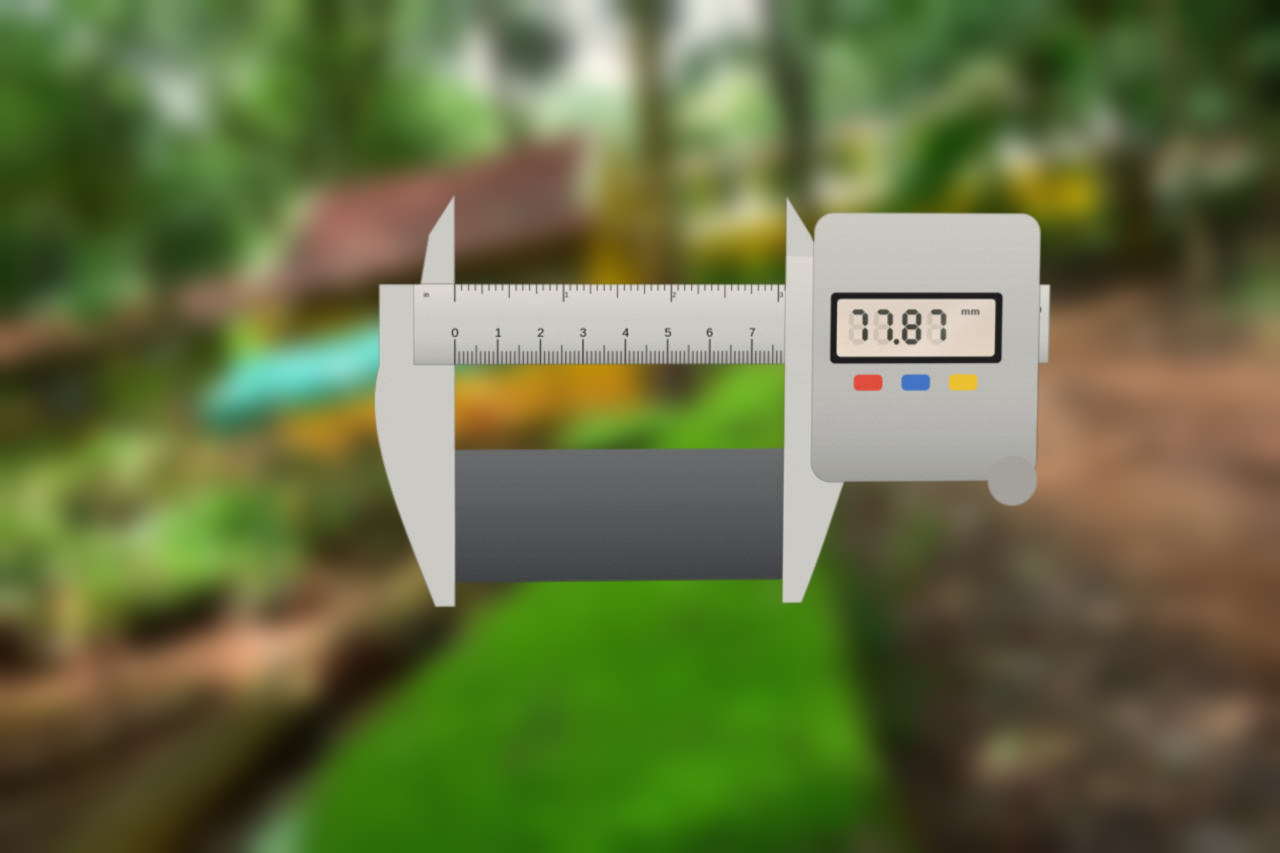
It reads 77.87 mm
